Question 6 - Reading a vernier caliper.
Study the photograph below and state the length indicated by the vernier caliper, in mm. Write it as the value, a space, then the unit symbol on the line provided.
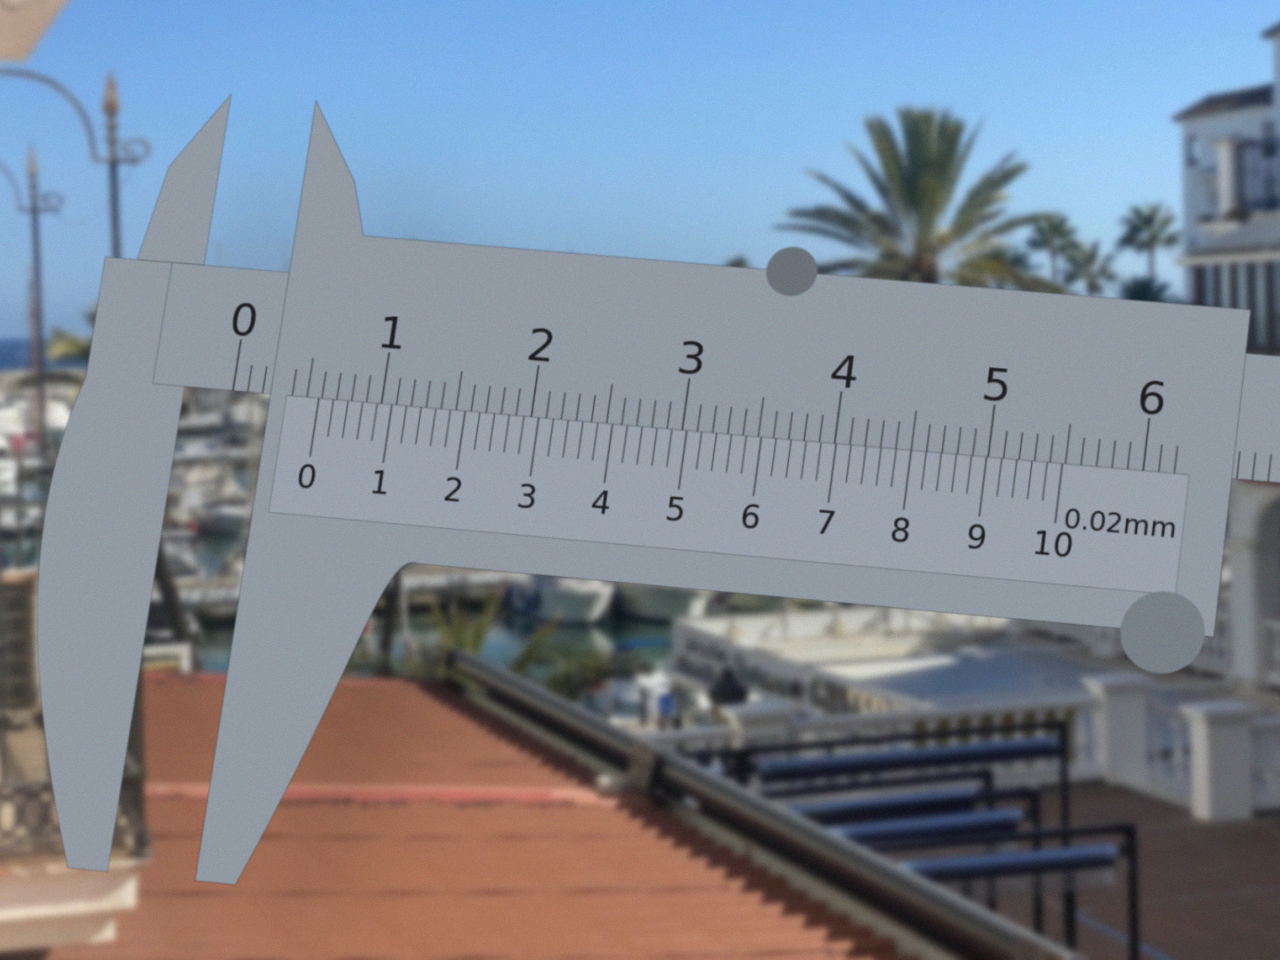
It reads 5.8 mm
